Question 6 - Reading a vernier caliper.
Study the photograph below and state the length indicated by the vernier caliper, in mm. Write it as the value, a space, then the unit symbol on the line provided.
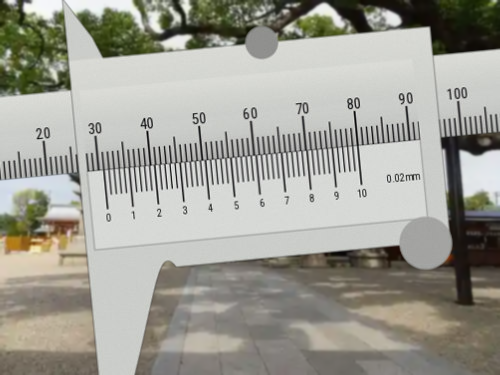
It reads 31.0 mm
